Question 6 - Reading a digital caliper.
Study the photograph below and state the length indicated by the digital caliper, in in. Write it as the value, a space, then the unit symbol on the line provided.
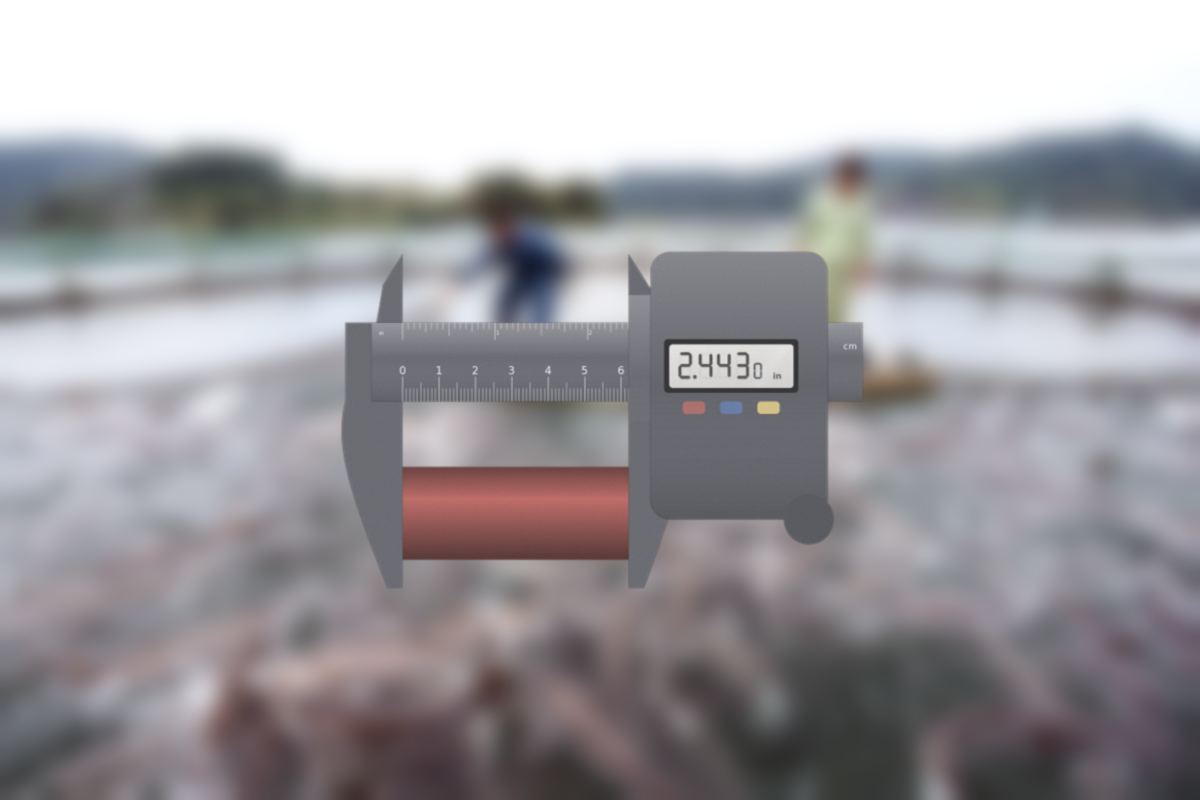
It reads 2.4430 in
